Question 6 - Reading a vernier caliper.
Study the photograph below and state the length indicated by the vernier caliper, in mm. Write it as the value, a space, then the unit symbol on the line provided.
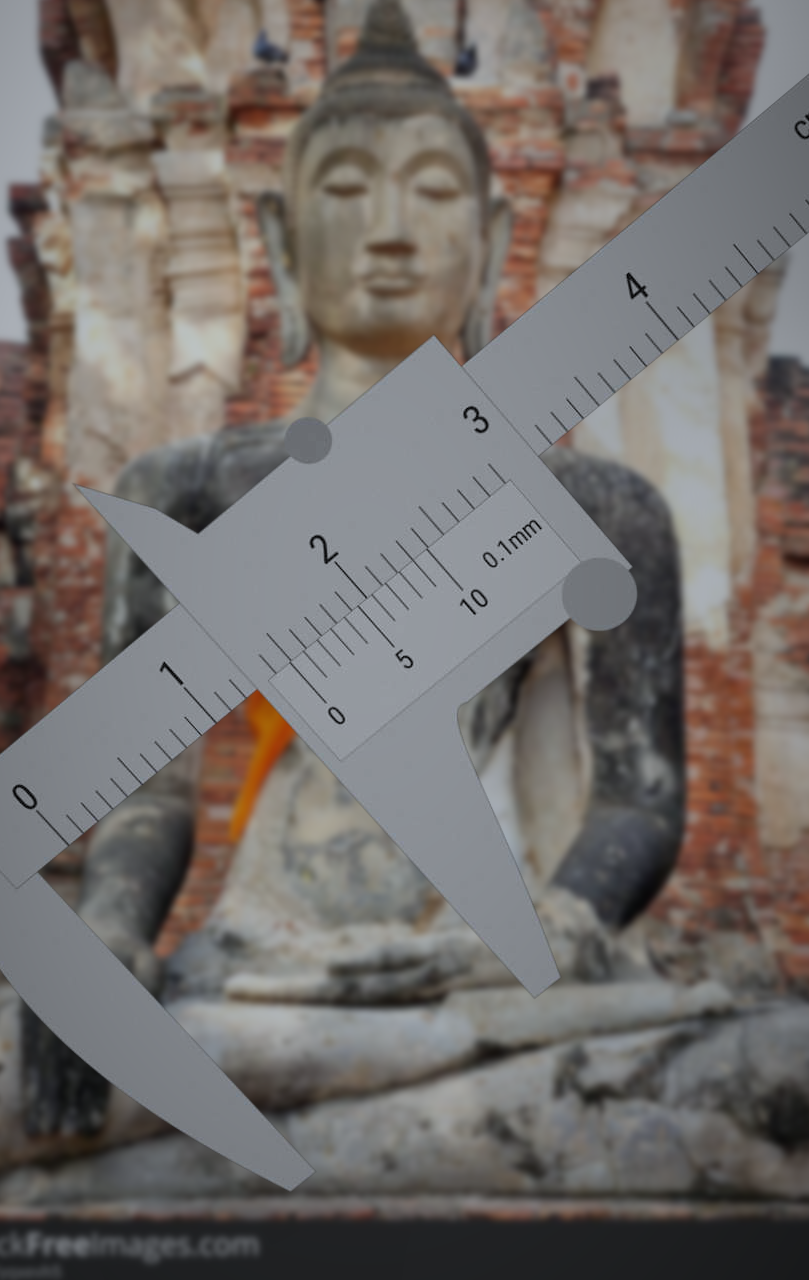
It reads 14.9 mm
